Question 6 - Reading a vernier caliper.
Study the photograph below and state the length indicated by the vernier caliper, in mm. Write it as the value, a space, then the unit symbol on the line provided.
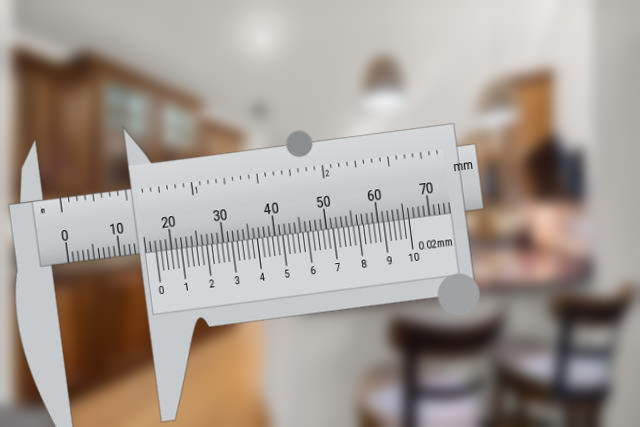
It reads 17.0 mm
